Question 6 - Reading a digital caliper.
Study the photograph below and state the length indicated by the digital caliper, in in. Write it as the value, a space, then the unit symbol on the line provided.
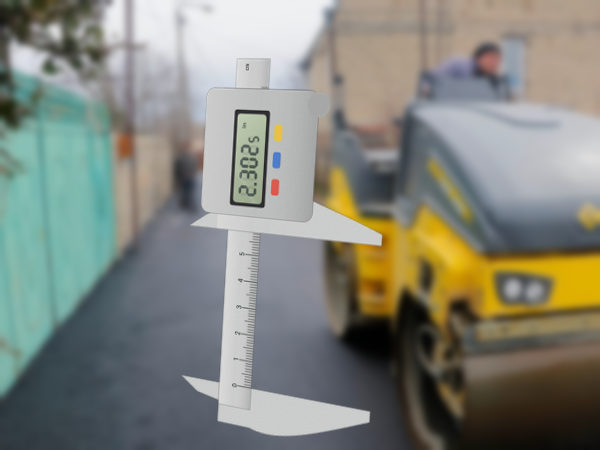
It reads 2.3025 in
